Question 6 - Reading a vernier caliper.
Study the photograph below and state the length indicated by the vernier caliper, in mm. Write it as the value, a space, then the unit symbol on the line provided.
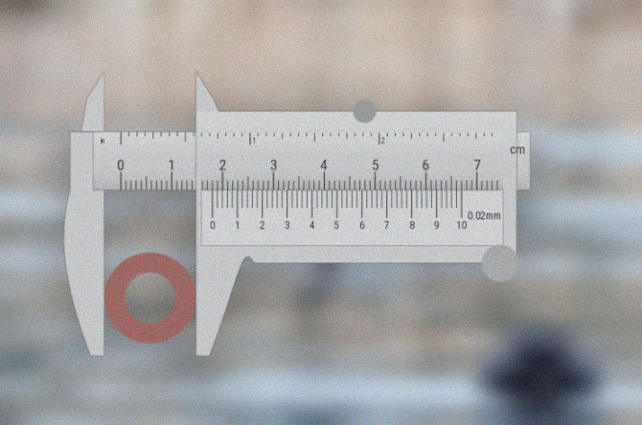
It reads 18.0 mm
